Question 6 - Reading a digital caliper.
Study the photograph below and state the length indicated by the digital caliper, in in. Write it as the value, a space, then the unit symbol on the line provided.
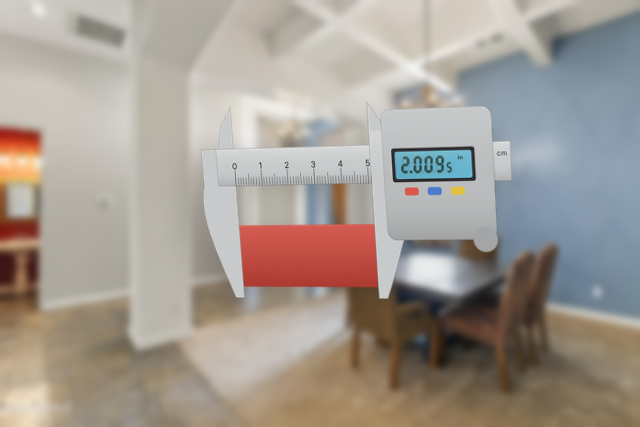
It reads 2.0095 in
